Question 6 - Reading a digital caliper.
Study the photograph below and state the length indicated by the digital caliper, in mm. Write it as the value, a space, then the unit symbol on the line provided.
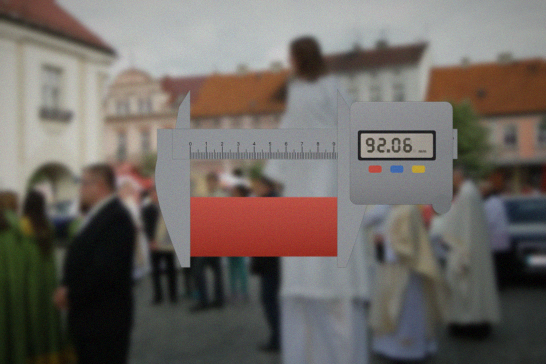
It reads 92.06 mm
